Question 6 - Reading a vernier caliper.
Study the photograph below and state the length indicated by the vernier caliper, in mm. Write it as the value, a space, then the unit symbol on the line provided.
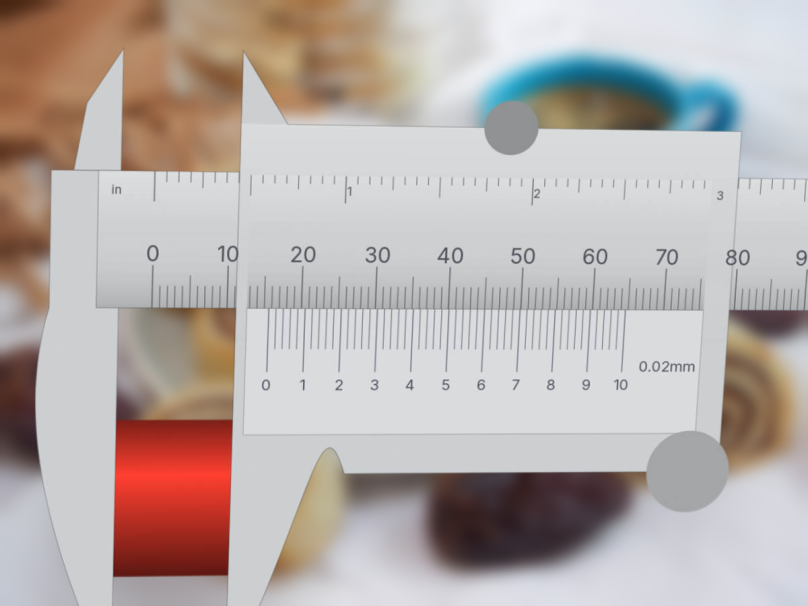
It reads 15.6 mm
